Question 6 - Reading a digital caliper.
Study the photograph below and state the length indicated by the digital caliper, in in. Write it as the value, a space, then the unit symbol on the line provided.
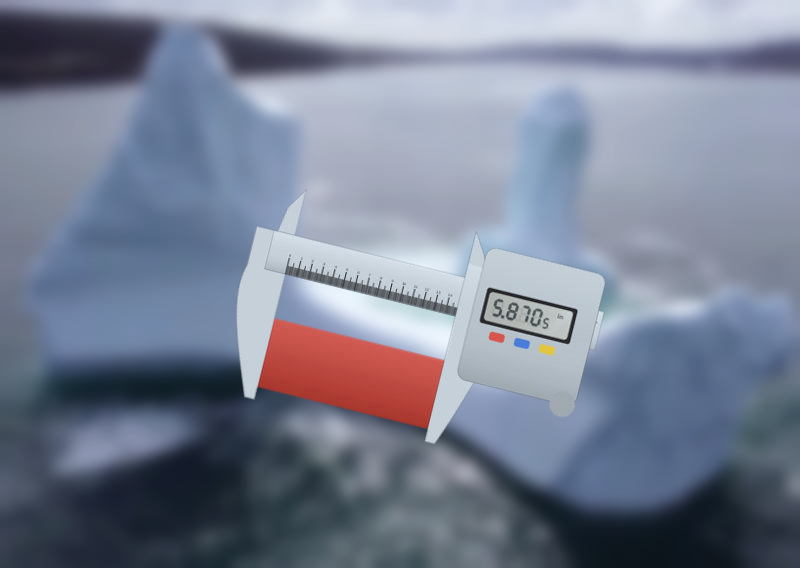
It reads 5.8705 in
